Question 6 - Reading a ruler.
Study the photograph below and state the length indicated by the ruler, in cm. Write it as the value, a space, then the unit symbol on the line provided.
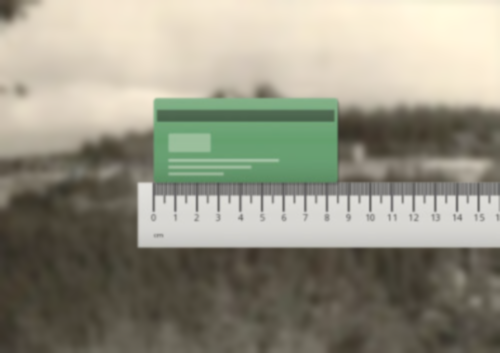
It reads 8.5 cm
